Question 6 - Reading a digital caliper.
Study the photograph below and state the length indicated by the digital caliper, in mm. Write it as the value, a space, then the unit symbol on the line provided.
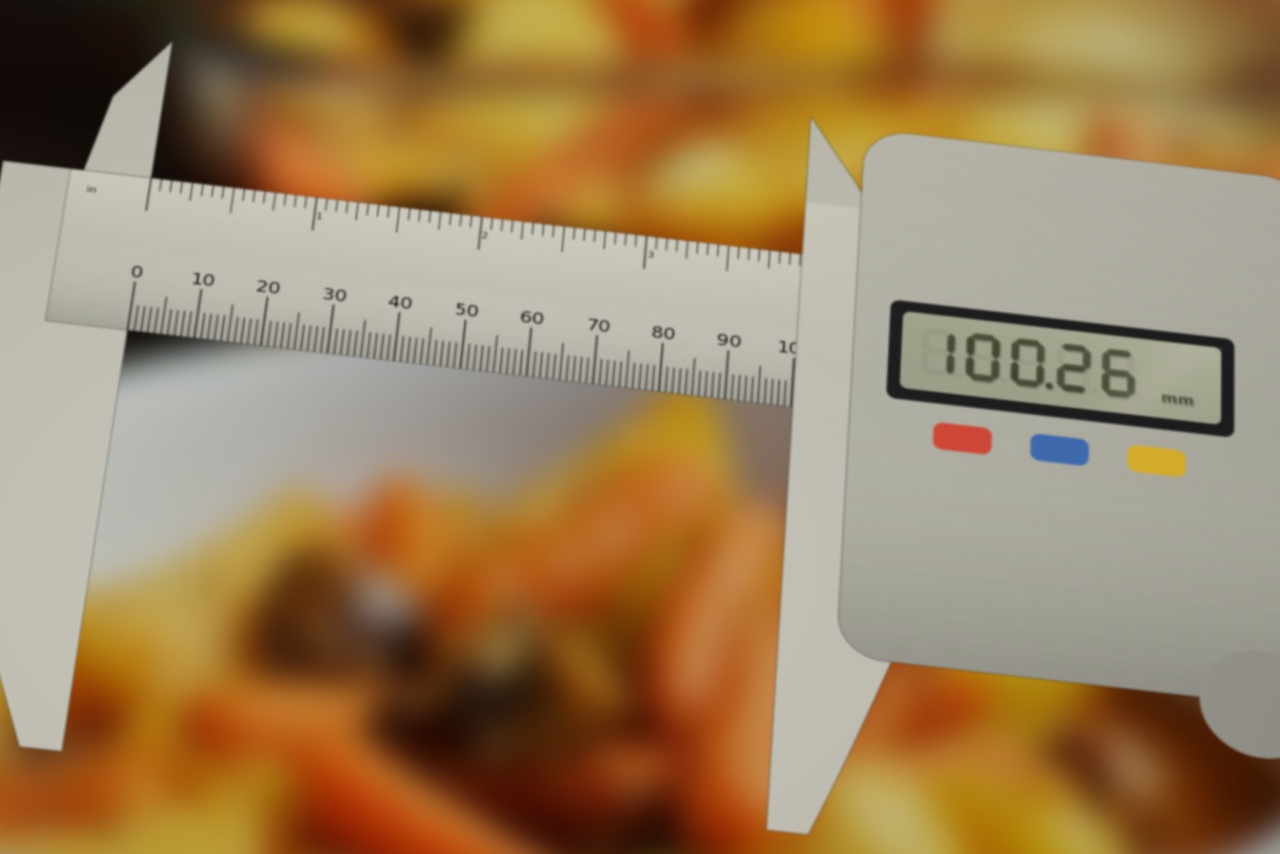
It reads 100.26 mm
